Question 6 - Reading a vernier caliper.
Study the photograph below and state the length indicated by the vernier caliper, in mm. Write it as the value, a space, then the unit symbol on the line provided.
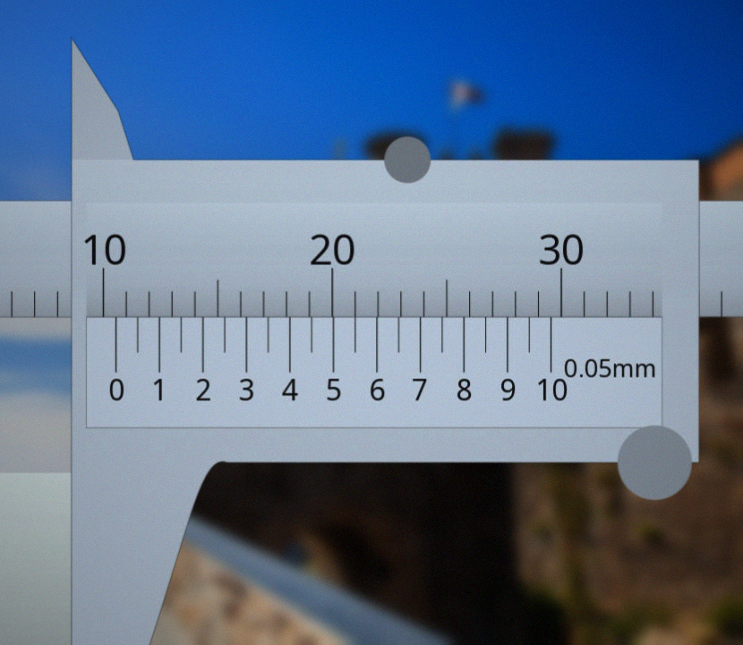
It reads 10.55 mm
